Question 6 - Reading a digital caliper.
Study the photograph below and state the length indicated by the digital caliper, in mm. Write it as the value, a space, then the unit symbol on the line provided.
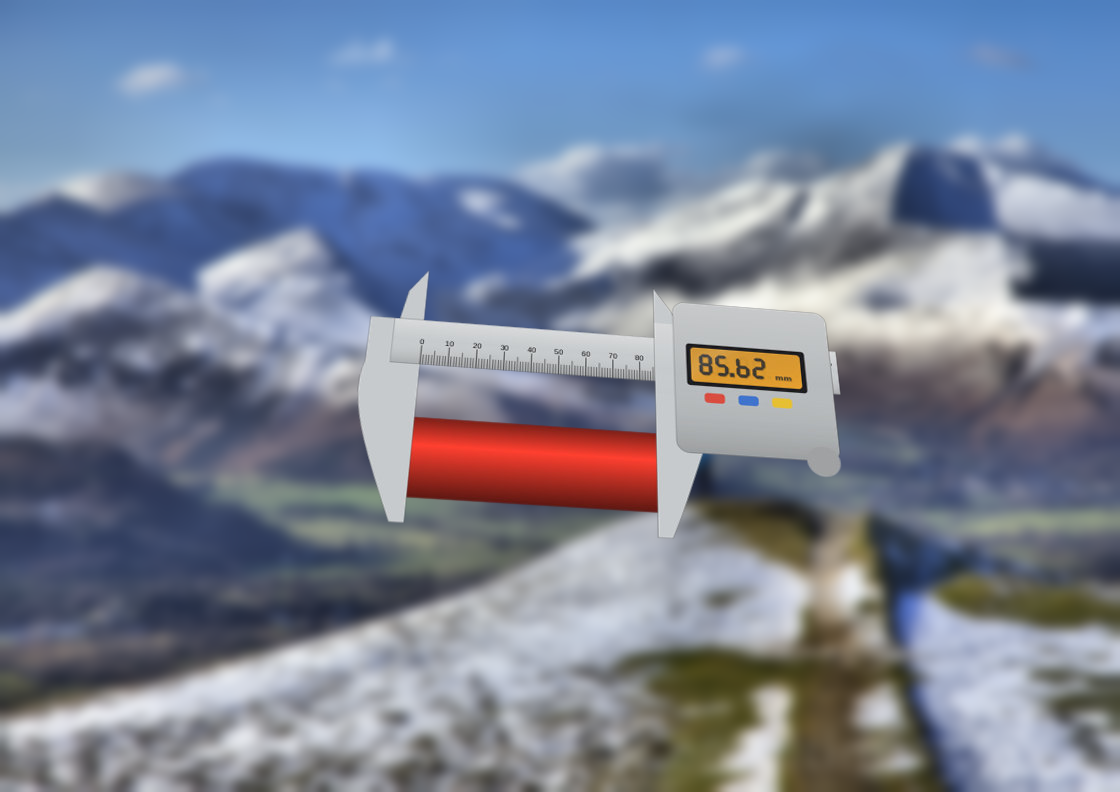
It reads 85.62 mm
